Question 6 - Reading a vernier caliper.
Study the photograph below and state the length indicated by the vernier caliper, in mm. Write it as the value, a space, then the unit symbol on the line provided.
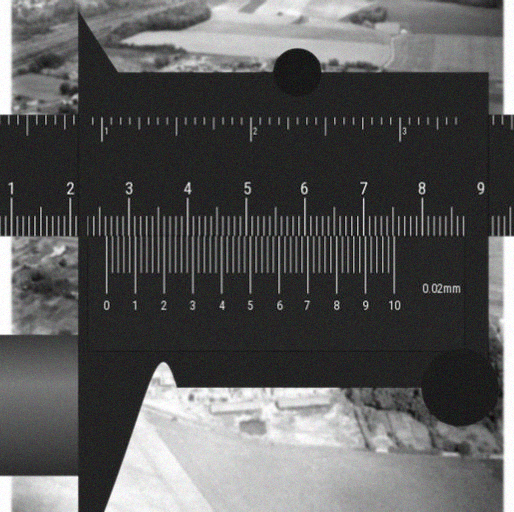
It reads 26.2 mm
